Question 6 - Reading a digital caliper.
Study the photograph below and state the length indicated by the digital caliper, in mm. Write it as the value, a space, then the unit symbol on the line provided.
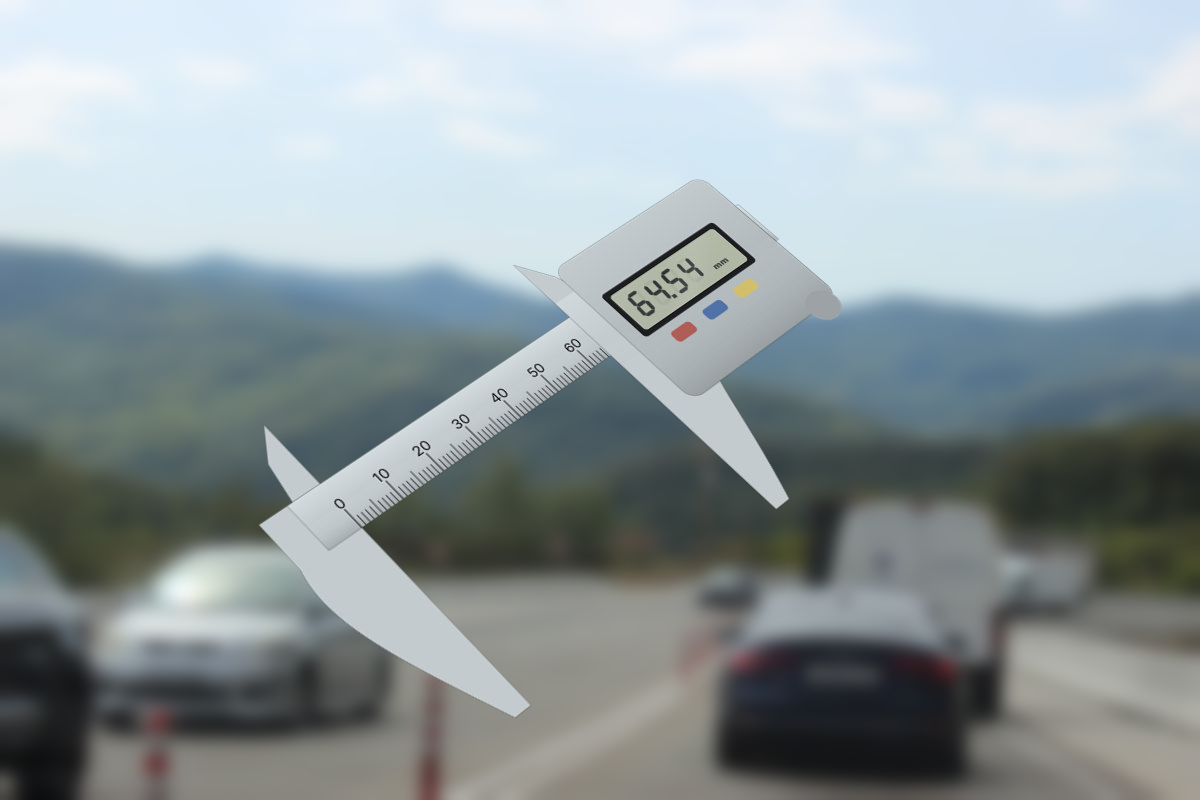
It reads 64.54 mm
